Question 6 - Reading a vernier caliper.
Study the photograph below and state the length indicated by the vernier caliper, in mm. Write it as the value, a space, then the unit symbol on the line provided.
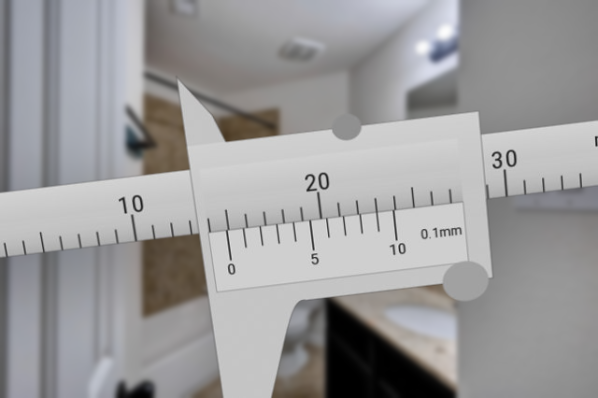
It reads 14.9 mm
